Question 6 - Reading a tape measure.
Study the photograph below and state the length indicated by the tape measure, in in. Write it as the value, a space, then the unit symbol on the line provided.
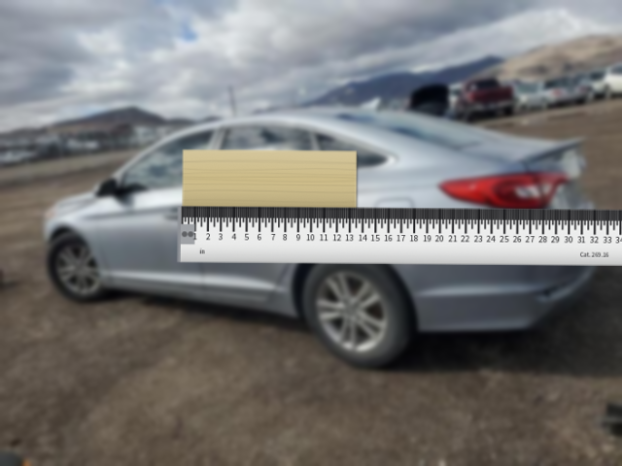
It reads 13.5 in
